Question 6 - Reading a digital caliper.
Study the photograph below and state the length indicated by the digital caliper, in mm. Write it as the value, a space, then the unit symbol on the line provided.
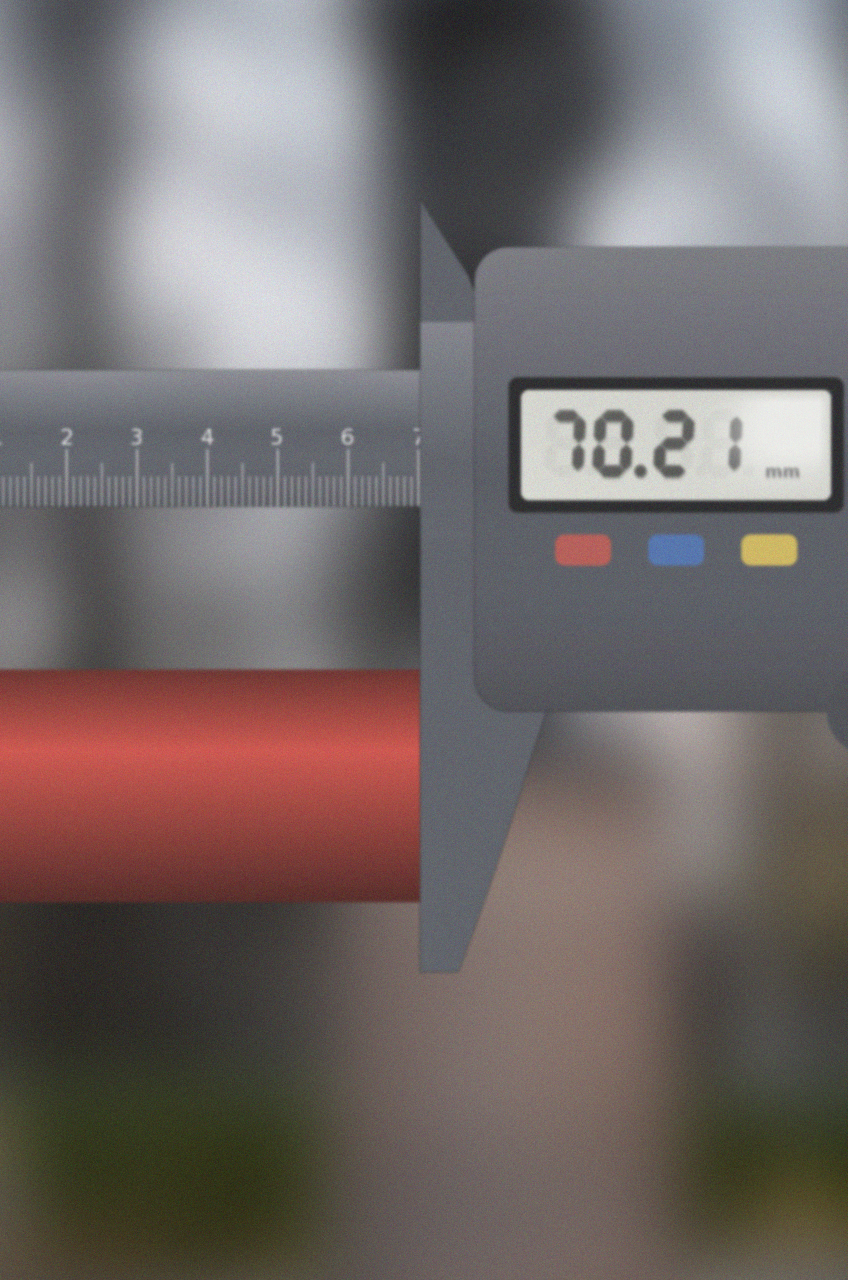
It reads 70.21 mm
